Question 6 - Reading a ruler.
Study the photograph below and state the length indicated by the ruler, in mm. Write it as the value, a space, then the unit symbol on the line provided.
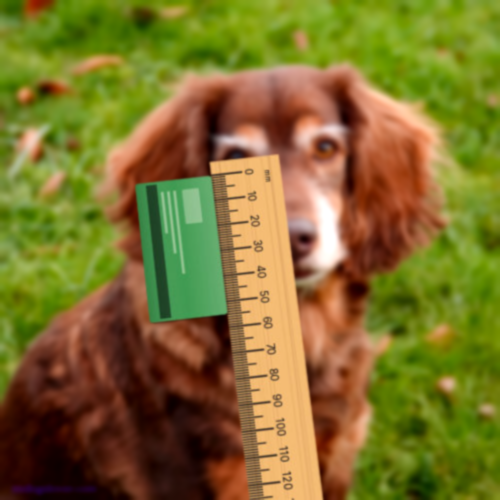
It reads 55 mm
